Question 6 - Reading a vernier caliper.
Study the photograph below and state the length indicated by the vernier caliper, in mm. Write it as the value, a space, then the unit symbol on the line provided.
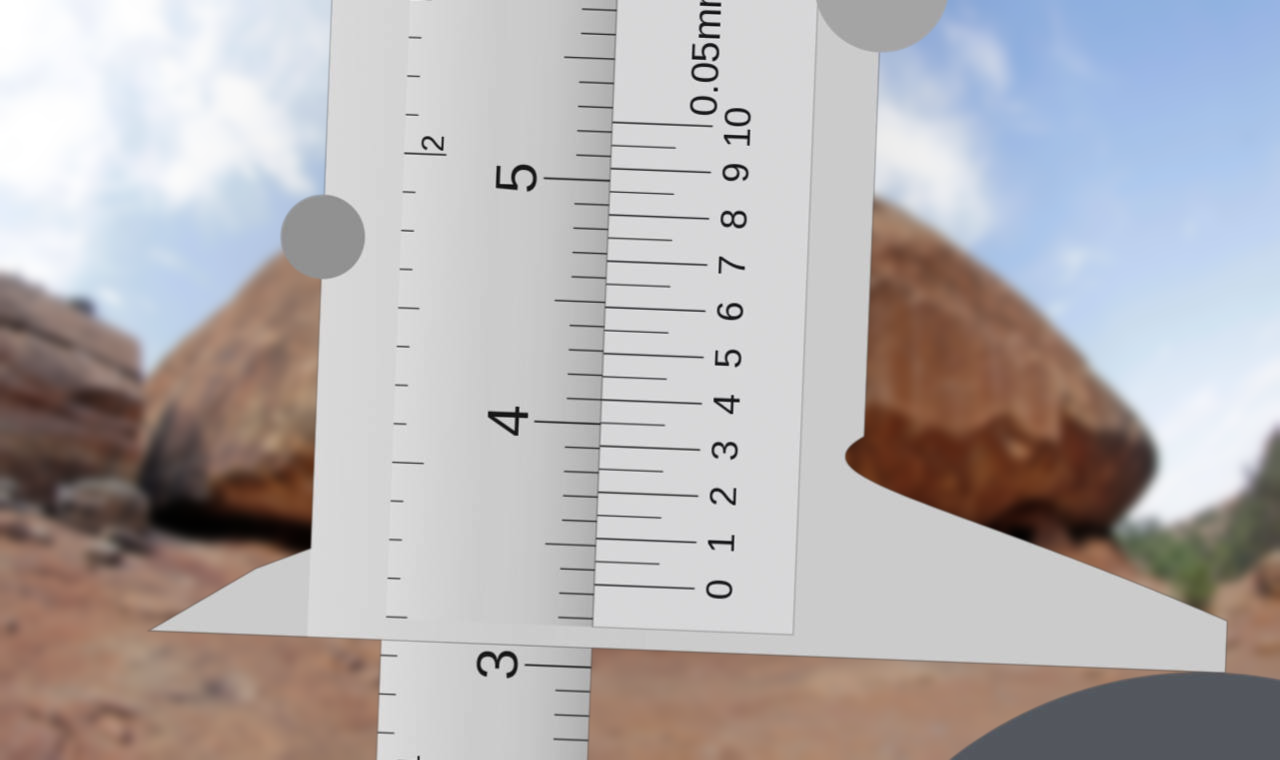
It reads 33.4 mm
